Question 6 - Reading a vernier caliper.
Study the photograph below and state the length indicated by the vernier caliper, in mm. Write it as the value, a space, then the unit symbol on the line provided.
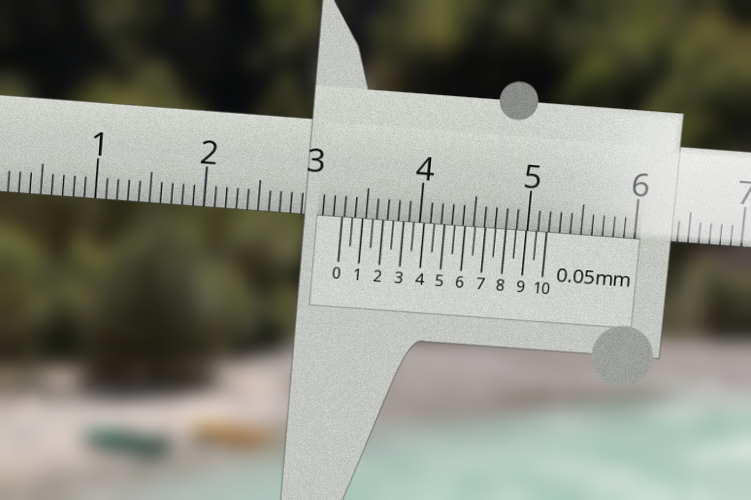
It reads 32.8 mm
